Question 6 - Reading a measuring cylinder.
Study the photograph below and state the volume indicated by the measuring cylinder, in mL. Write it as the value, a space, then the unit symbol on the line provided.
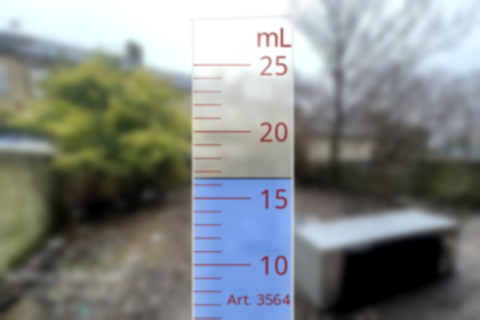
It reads 16.5 mL
